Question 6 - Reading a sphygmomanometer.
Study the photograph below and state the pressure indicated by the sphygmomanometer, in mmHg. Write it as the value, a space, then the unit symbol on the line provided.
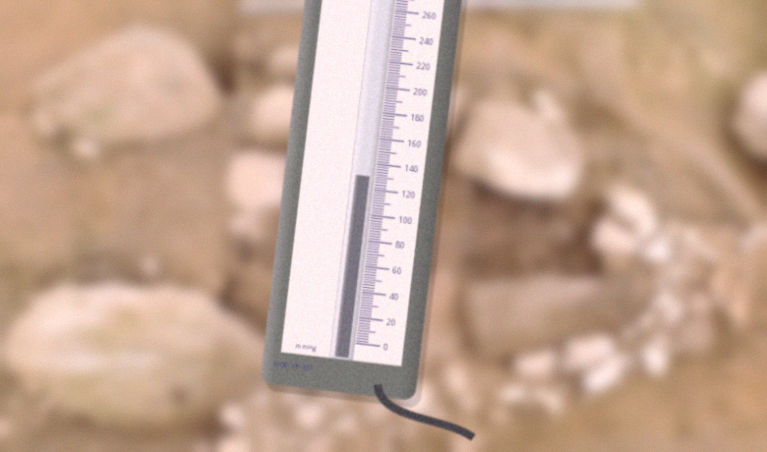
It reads 130 mmHg
